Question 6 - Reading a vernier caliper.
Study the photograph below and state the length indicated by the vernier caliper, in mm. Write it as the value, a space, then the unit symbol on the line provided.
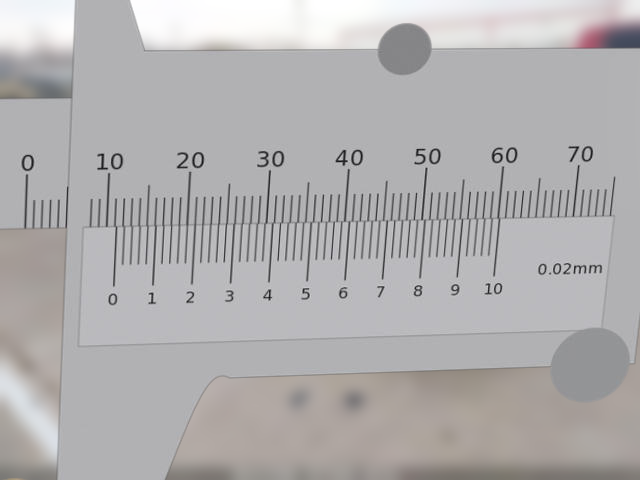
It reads 11.2 mm
